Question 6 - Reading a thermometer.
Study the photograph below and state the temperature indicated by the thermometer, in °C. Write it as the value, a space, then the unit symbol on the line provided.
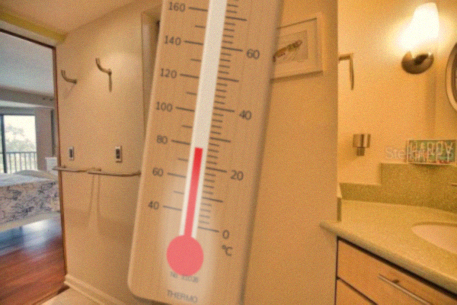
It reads 26 °C
